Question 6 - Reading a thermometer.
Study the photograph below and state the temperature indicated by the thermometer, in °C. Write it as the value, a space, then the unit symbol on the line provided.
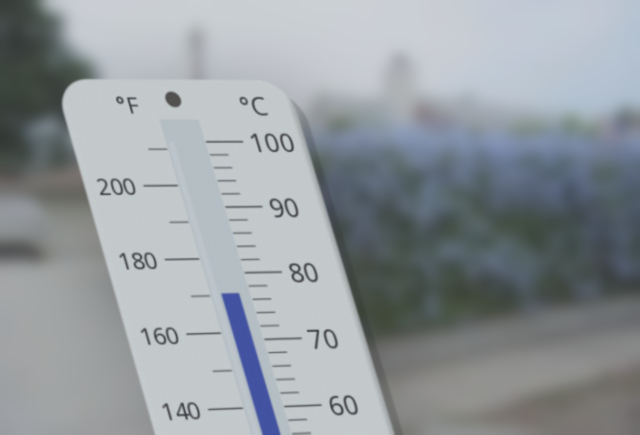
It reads 77 °C
